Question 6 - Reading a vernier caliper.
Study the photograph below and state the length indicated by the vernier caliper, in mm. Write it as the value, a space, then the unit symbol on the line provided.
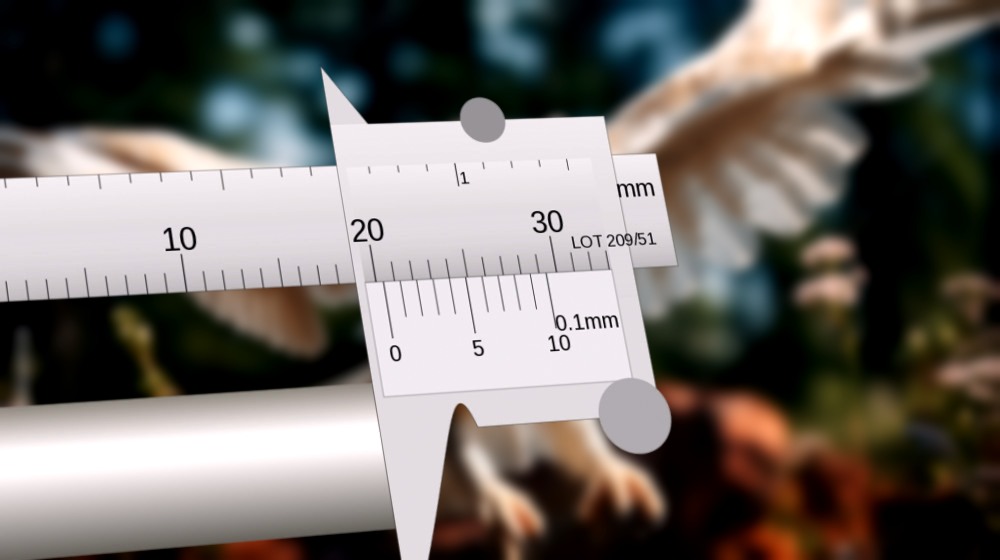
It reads 20.4 mm
